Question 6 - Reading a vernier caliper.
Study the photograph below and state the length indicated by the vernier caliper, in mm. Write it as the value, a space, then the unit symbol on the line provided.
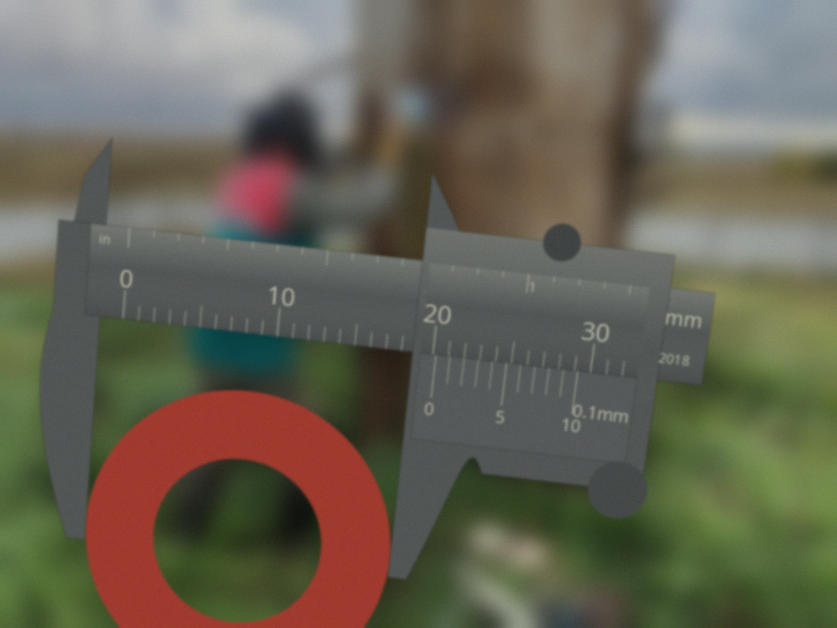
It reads 20.2 mm
